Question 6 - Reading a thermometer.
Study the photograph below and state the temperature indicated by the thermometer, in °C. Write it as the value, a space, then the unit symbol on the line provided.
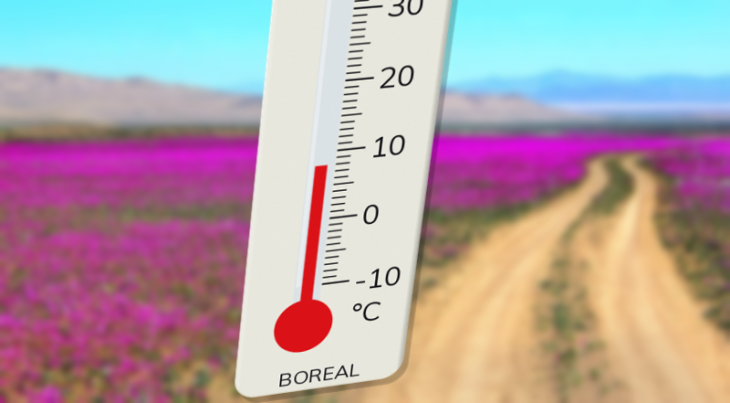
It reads 8 °C
